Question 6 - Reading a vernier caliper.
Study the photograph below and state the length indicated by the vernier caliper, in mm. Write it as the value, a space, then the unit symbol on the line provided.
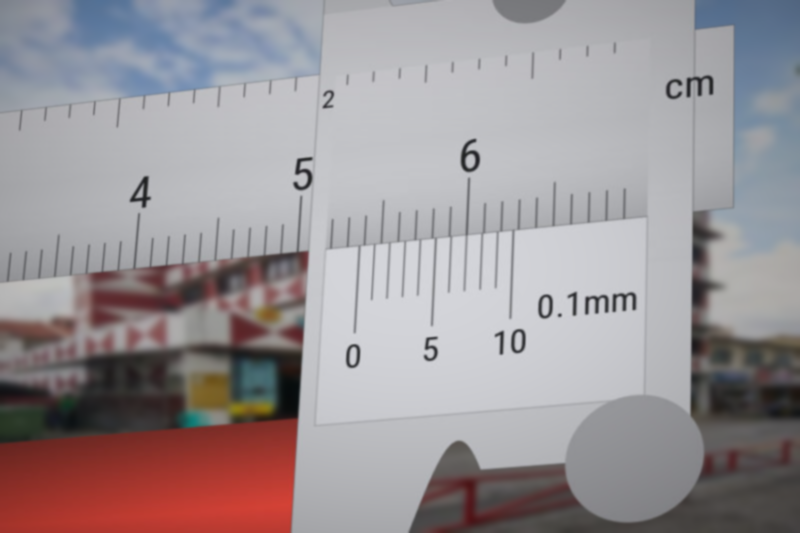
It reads 53.7 mm
